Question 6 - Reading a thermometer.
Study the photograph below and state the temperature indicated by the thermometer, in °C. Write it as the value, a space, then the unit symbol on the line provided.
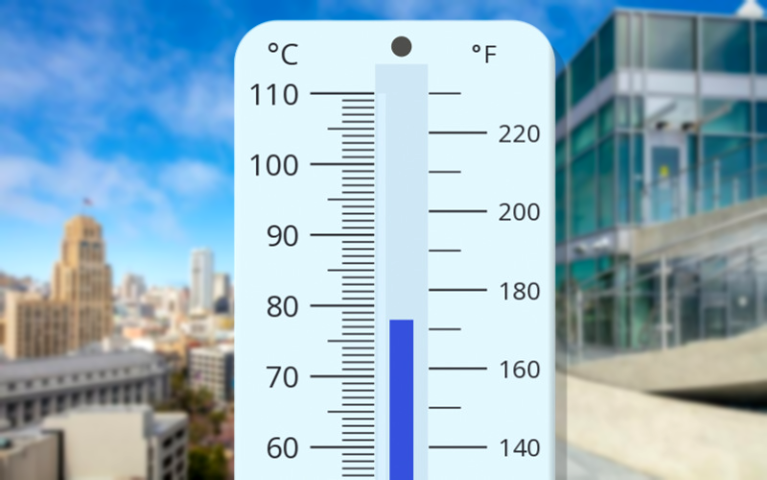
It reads 78 °C
